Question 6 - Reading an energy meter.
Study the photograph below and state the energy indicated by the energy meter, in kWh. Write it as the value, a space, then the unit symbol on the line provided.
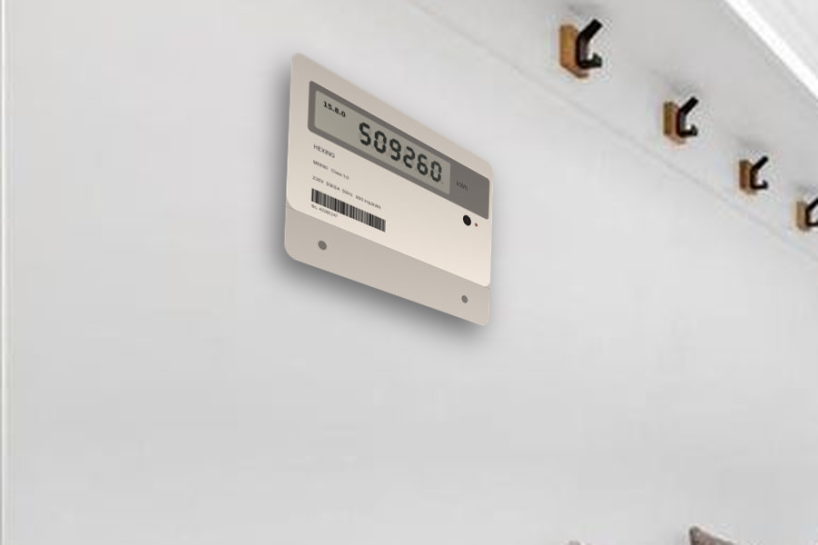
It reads 509260 kWh
